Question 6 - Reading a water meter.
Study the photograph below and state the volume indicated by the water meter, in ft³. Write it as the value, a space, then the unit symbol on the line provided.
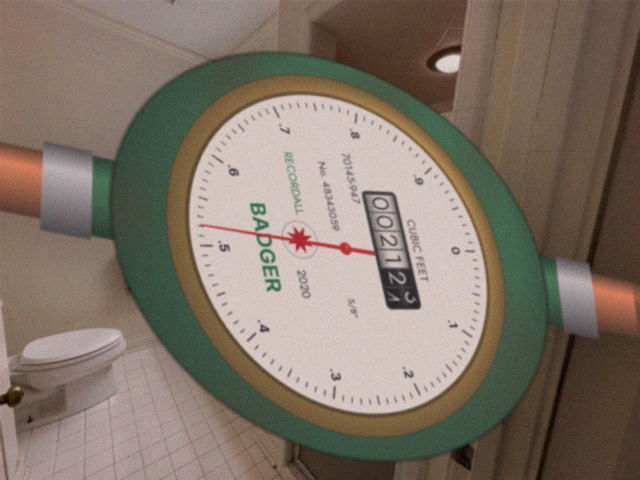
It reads 2123.52 ft³
